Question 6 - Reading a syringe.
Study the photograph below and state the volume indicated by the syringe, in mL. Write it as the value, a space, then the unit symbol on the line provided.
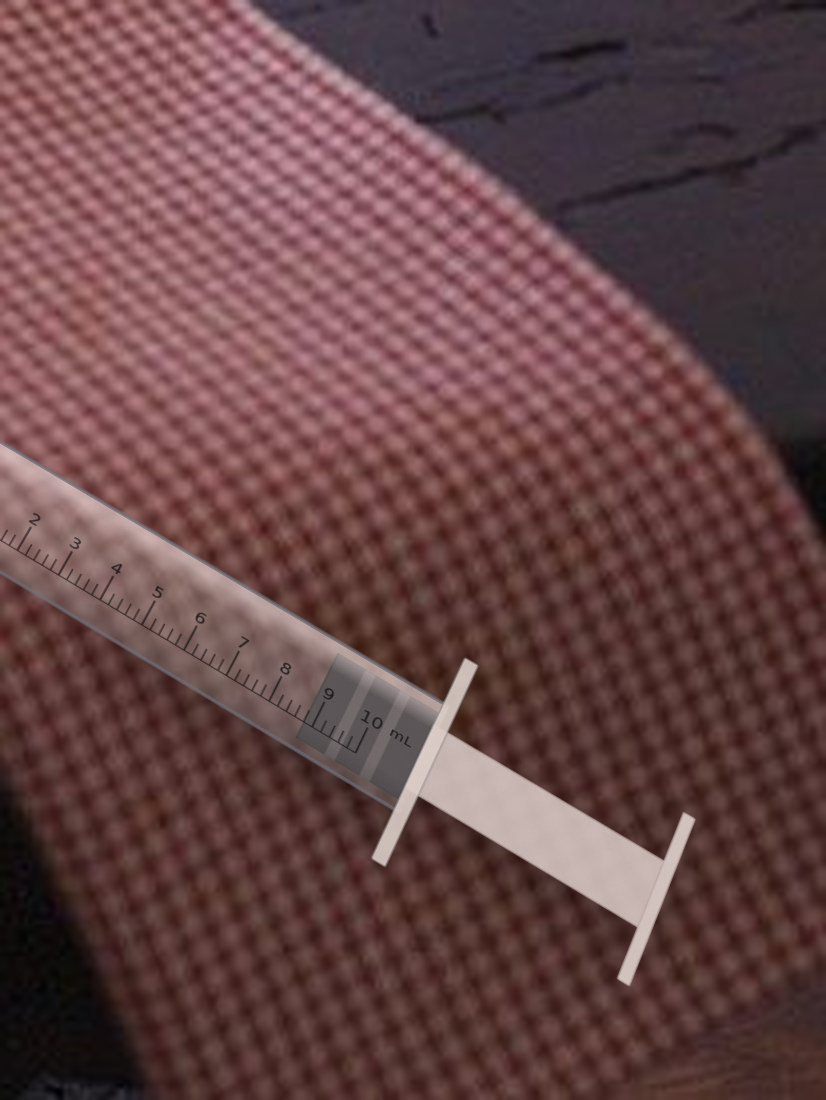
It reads 8.8 mL
